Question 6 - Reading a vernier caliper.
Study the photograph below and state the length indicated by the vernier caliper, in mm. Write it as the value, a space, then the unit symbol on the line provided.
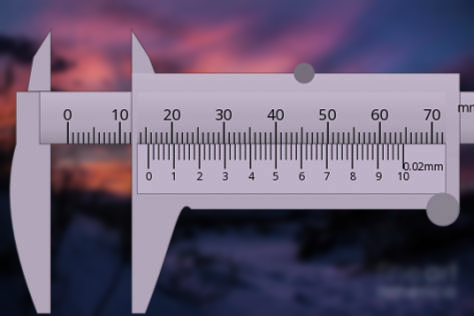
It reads 15.5 mm
